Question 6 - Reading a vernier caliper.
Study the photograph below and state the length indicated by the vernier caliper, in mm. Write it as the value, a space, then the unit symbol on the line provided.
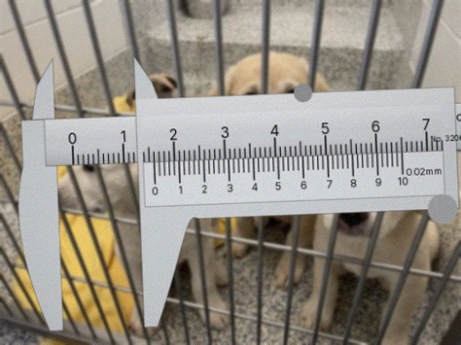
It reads 16.0 mm
